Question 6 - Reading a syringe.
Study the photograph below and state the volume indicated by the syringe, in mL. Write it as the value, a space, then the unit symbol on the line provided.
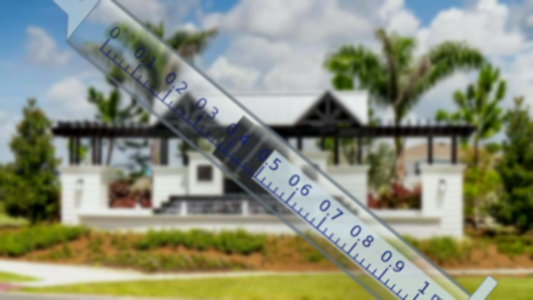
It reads 0.38 mL
